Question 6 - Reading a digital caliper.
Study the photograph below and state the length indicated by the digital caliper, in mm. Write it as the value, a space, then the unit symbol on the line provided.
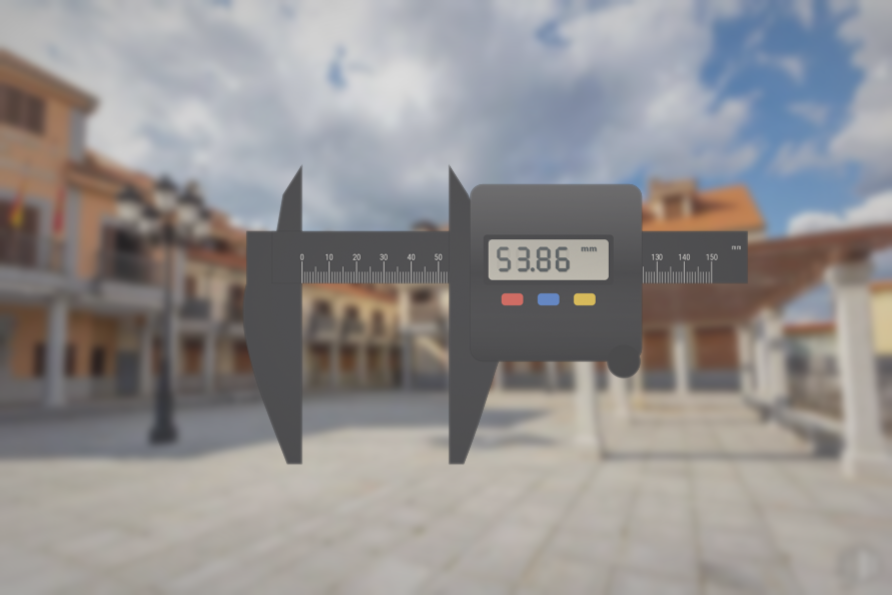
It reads 53.86 mm
